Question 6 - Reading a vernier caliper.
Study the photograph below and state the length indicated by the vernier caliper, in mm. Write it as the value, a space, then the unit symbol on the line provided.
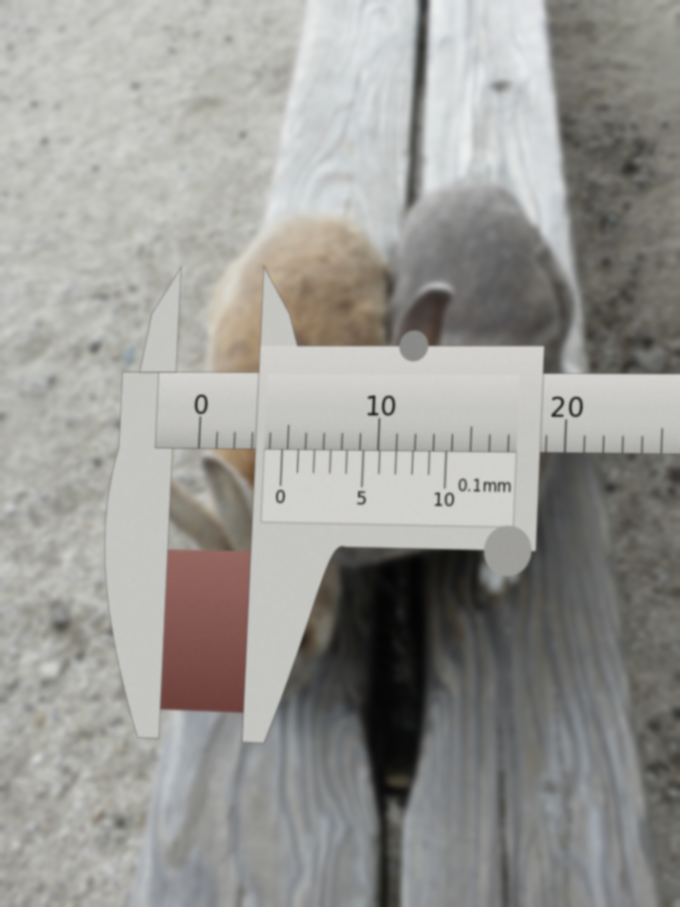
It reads 4.7 mm
